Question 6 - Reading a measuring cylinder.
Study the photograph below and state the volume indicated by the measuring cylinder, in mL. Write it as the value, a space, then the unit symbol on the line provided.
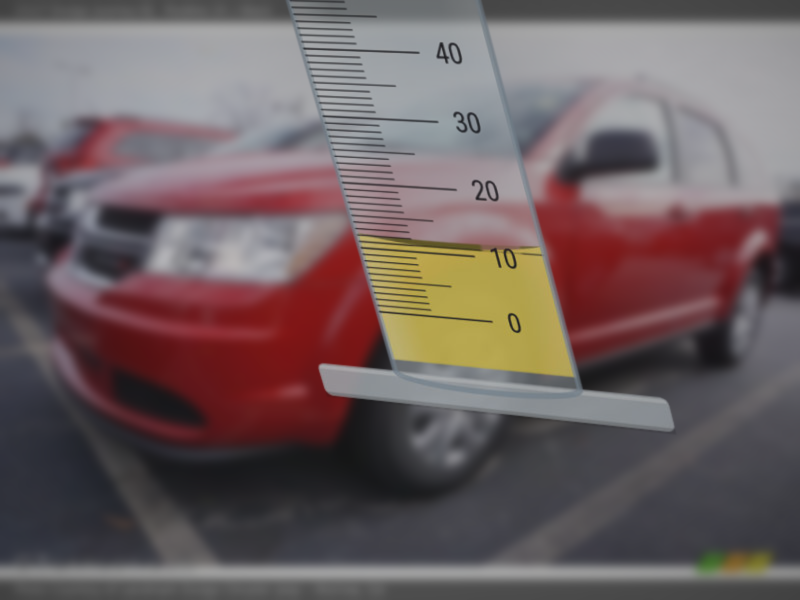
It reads 11 mL
